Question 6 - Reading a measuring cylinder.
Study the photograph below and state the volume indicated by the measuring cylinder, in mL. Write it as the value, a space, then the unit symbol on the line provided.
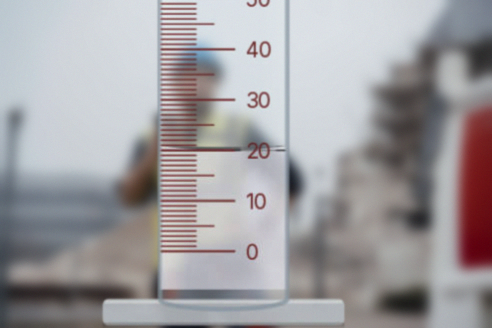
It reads 20 mL
